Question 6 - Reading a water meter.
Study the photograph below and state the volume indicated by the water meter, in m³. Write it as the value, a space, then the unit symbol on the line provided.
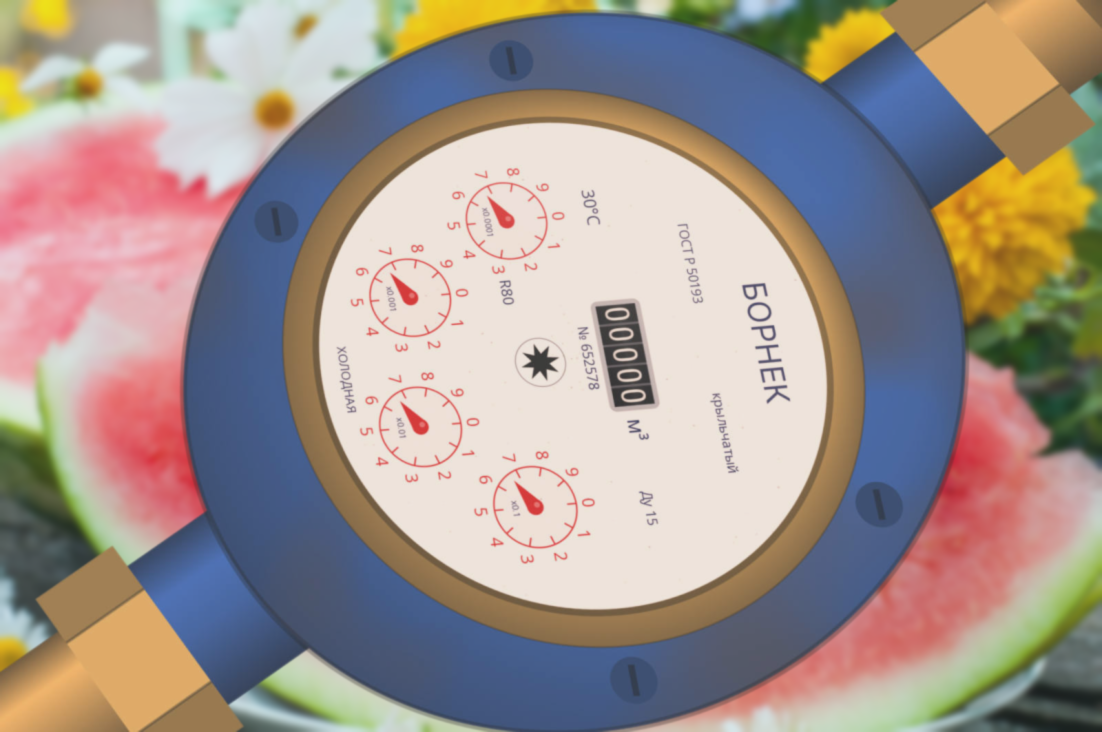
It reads 0.6666 m³
